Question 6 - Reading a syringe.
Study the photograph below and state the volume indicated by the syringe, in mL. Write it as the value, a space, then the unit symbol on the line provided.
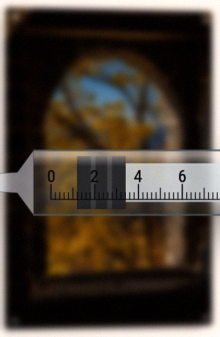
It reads 1.2 mL
